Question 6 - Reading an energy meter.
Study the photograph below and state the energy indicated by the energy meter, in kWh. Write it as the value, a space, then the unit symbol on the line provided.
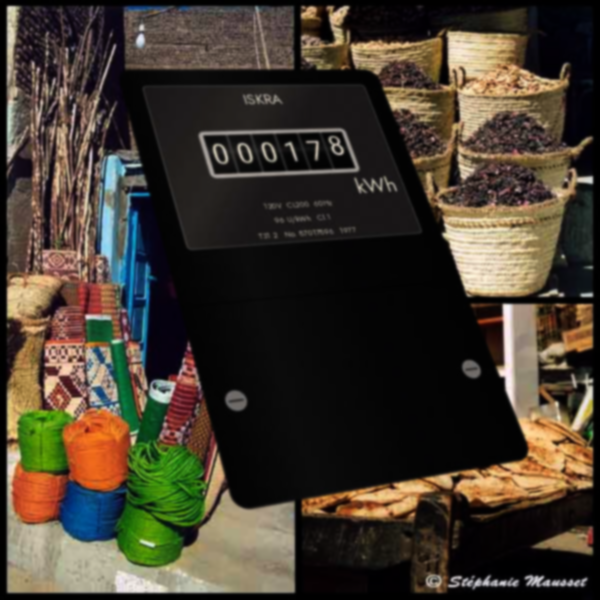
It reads 178 kWh
